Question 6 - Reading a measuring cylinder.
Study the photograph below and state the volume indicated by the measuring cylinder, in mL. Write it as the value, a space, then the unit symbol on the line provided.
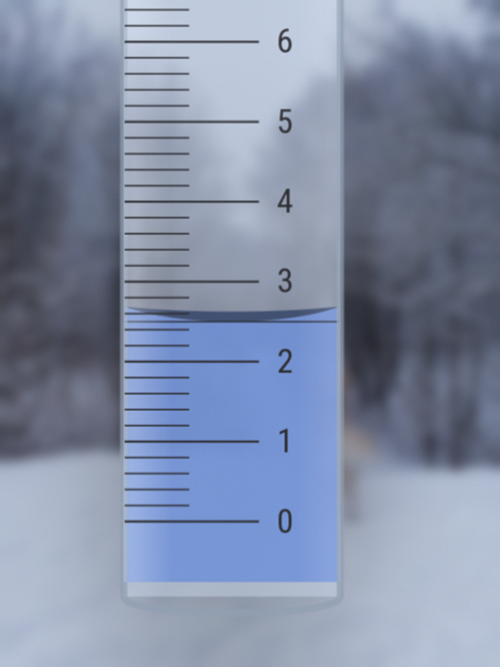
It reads 2.5 mL
